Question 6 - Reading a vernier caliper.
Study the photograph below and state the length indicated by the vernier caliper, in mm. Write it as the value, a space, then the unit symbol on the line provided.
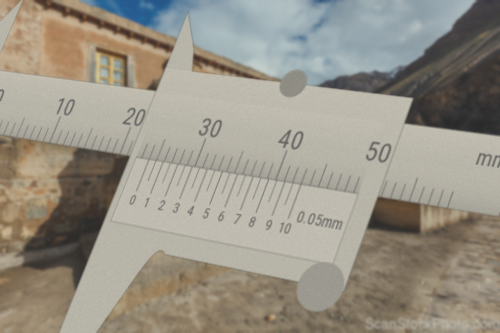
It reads 24.0 mm
